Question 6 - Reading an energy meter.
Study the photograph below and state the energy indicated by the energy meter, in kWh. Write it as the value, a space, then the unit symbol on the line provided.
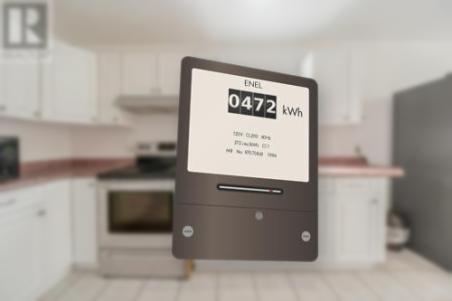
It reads 472 kWh
